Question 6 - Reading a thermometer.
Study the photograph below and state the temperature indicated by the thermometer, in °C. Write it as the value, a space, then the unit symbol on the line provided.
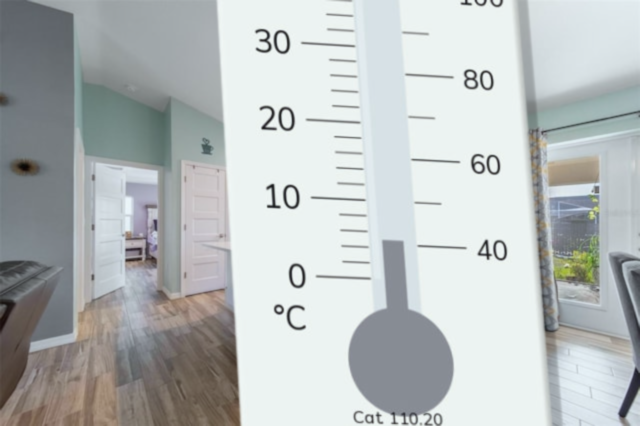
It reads 5 °C
